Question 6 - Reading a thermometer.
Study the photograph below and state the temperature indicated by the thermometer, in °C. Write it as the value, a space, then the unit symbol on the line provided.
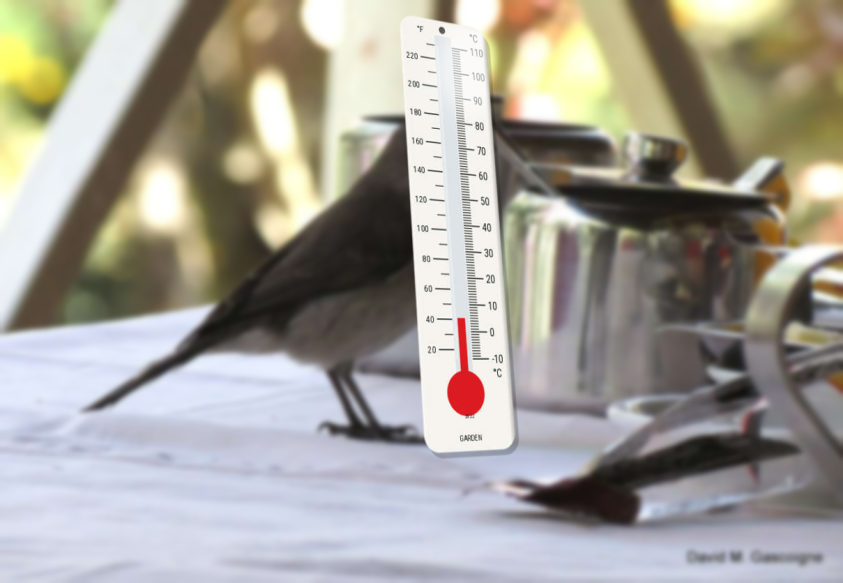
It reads 5 °C
